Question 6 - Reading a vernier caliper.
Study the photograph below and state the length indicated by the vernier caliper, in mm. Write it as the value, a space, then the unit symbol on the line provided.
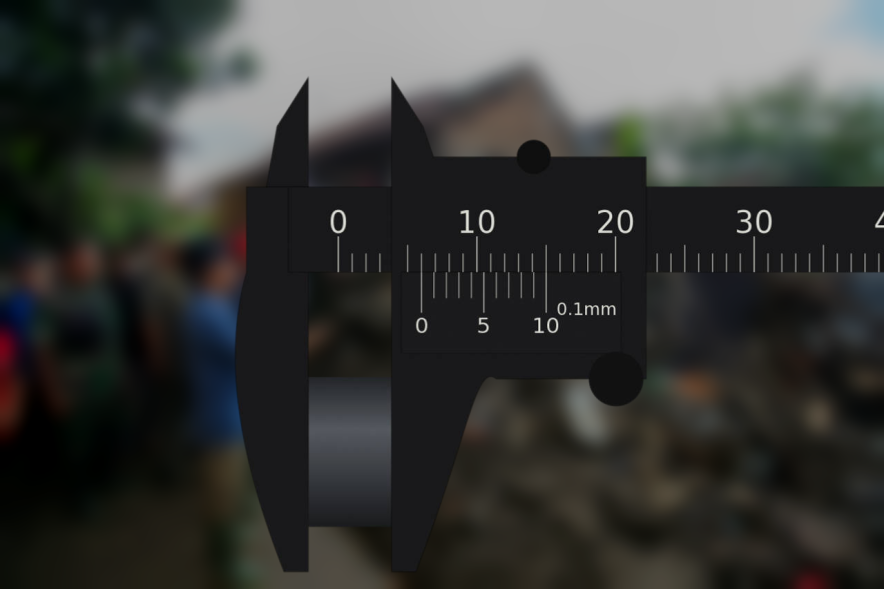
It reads 6.0 mm
